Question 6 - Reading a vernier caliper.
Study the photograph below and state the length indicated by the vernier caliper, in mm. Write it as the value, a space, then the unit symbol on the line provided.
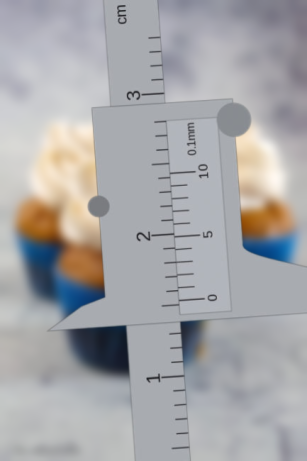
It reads 15.3 mm
